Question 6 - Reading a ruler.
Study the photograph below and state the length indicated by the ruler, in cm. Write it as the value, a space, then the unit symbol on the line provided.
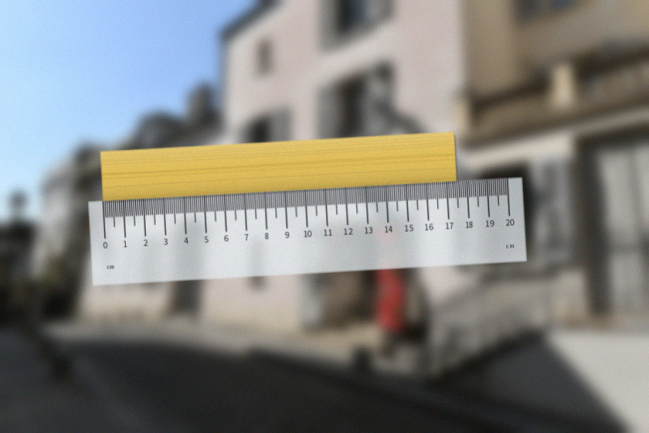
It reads 17.5 cm
